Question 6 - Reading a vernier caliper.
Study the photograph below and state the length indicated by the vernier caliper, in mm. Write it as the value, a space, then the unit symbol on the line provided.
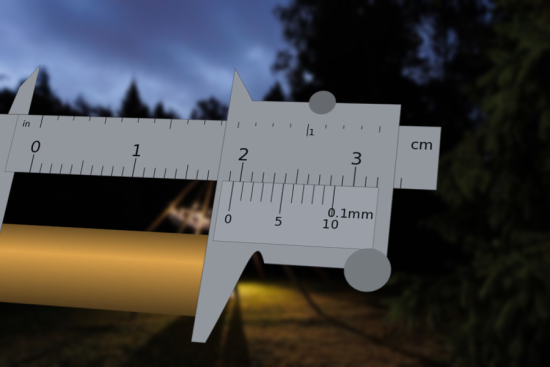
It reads 19.4 mm
